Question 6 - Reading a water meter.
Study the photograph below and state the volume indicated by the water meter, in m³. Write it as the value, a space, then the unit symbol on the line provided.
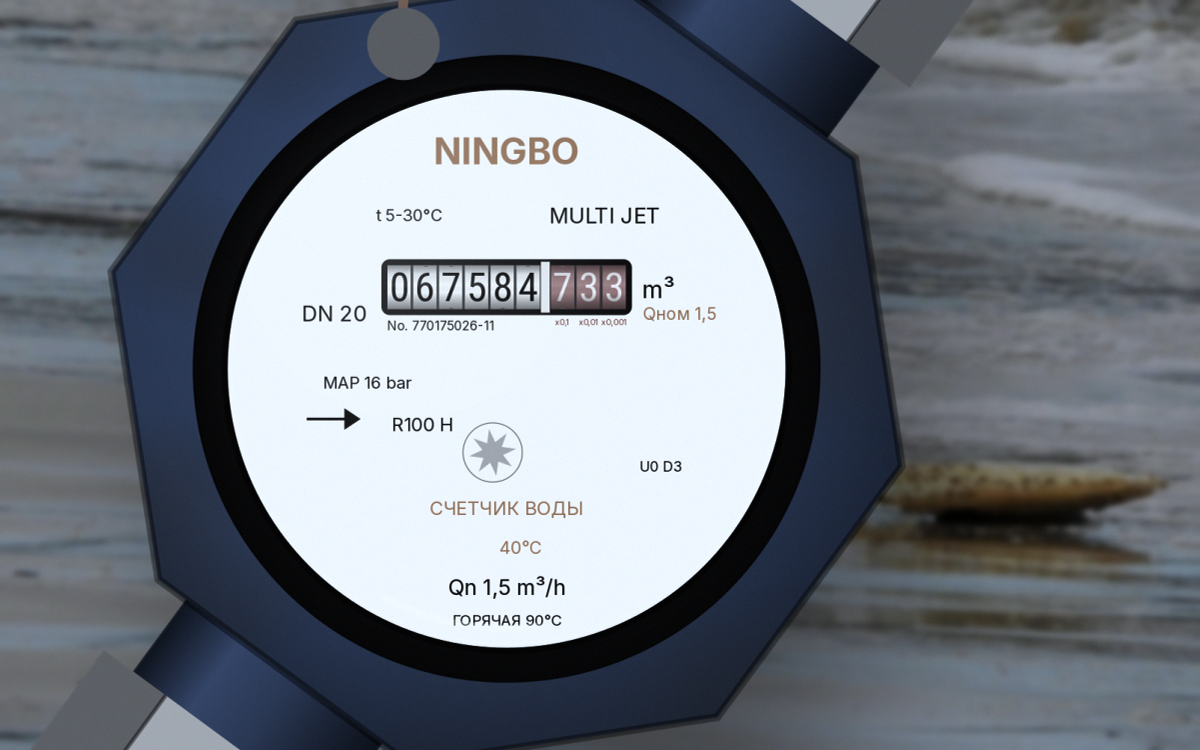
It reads 67584.733 m³
